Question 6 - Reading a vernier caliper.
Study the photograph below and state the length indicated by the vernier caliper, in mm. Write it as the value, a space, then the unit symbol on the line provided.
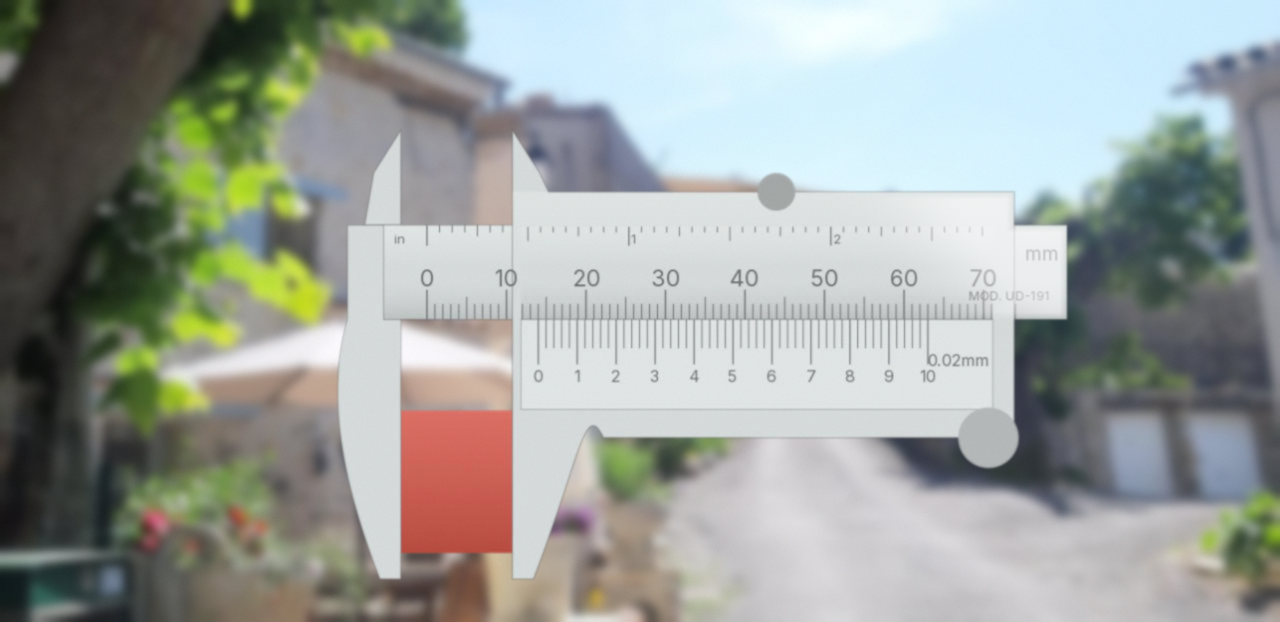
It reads 14.0 mm
